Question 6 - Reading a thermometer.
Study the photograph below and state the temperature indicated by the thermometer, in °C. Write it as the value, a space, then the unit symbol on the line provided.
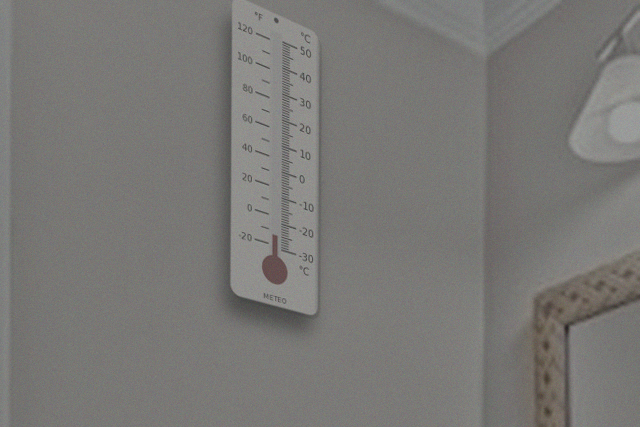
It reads -25 °C
